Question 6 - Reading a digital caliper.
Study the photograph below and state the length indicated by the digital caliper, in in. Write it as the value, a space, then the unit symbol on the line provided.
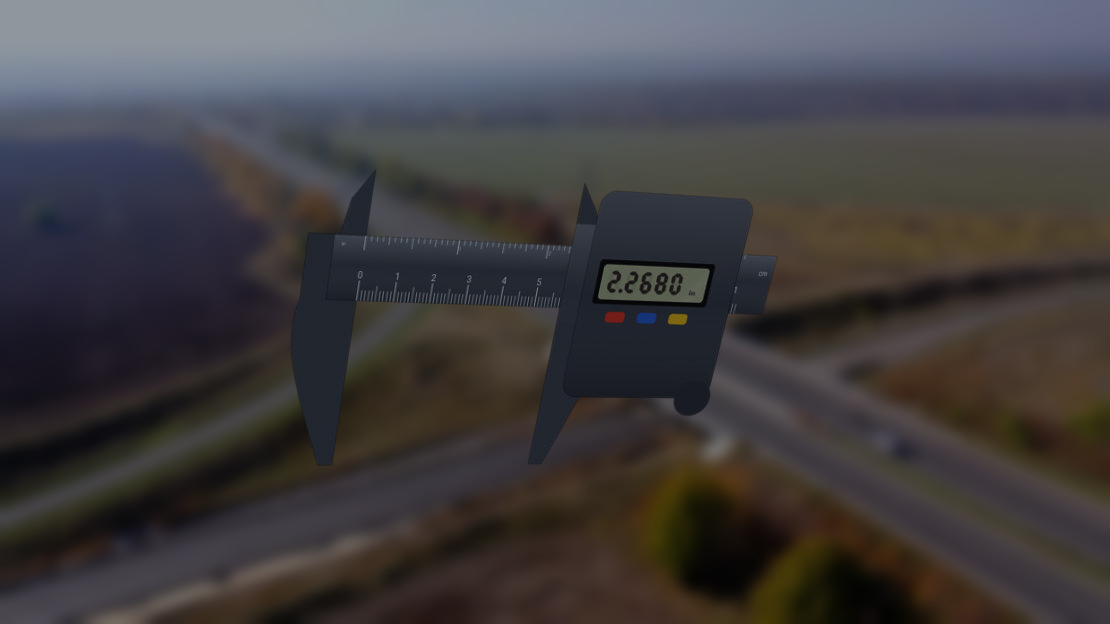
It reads 2.2680 in
